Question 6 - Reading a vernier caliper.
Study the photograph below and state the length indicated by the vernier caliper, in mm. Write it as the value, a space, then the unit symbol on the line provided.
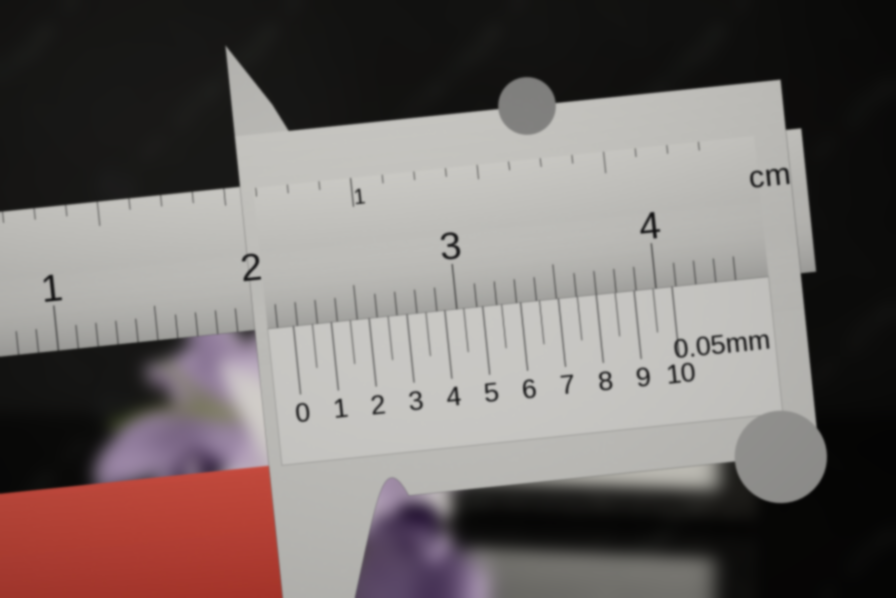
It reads 21.8 mm
